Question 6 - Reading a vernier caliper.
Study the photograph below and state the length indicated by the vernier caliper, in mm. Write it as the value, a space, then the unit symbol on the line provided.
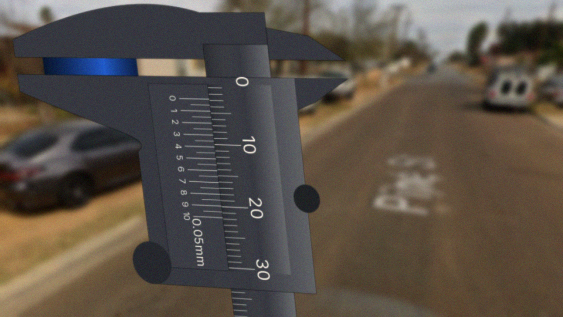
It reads 2.8 mm
